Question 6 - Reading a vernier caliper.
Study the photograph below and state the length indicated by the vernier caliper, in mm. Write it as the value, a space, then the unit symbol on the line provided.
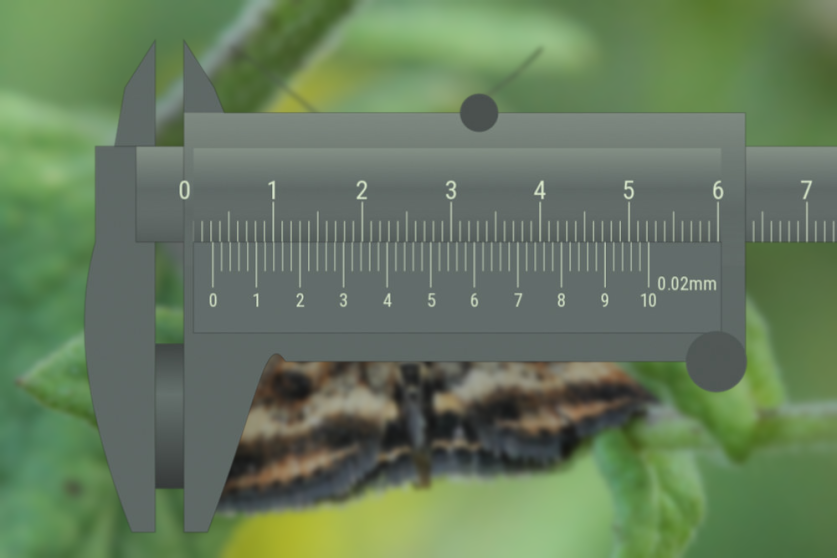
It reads 3.2 mm
